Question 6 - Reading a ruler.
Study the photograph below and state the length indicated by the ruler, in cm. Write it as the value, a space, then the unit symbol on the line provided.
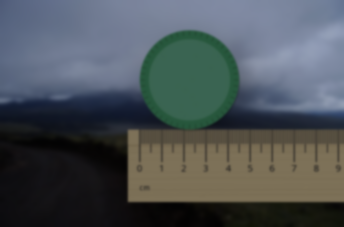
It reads 4.5 cm
